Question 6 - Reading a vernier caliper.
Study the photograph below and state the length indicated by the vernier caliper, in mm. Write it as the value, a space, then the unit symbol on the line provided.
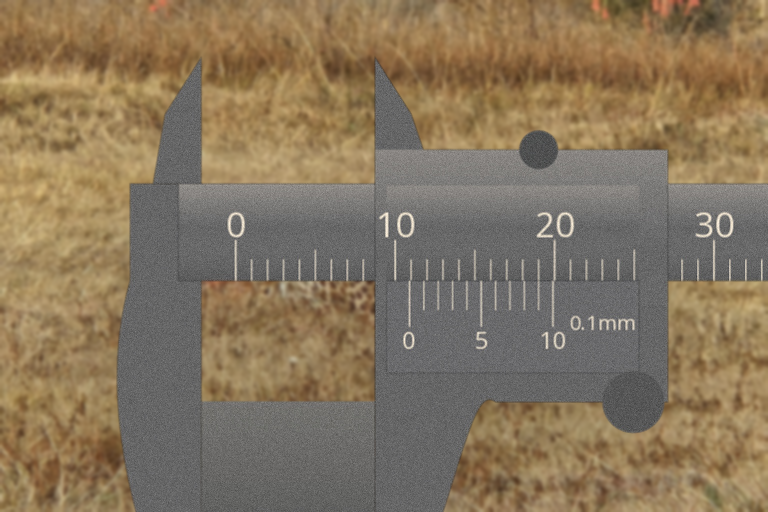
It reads 10.9 mm
